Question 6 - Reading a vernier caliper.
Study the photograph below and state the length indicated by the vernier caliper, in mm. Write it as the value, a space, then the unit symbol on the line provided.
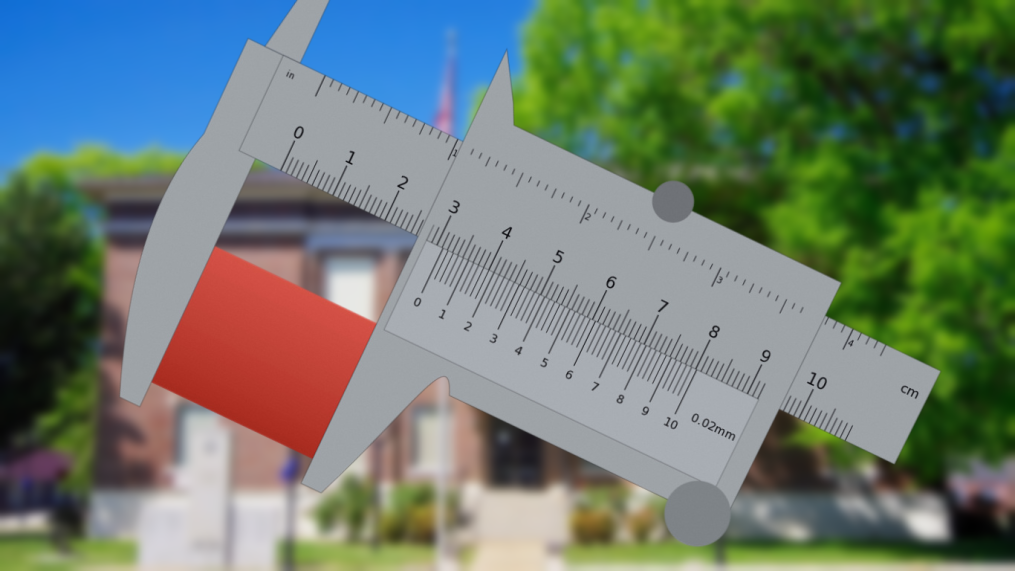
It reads 31.2 mm
